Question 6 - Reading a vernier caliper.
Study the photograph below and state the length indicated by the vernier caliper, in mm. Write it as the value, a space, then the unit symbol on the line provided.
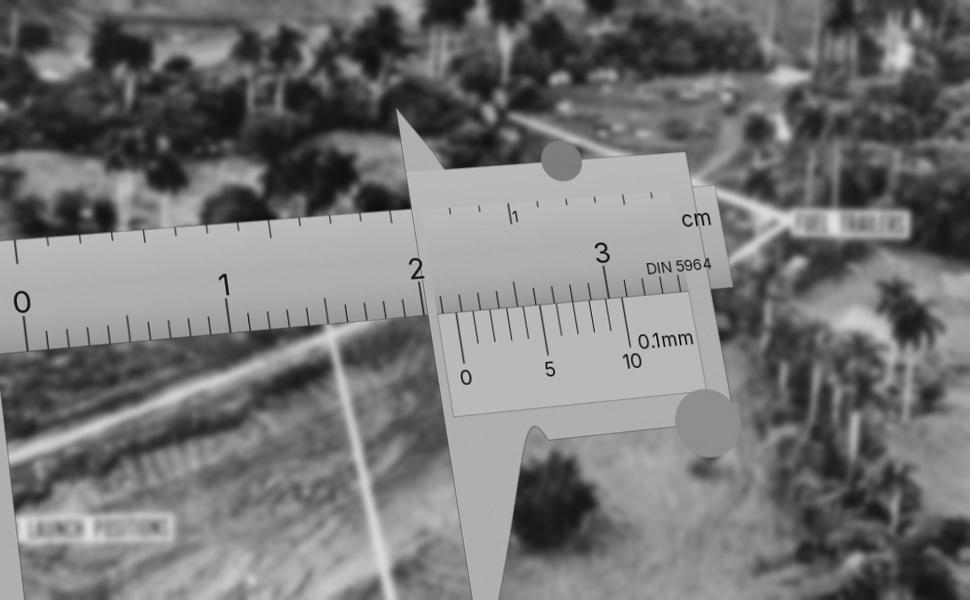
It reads 21.7 mm
